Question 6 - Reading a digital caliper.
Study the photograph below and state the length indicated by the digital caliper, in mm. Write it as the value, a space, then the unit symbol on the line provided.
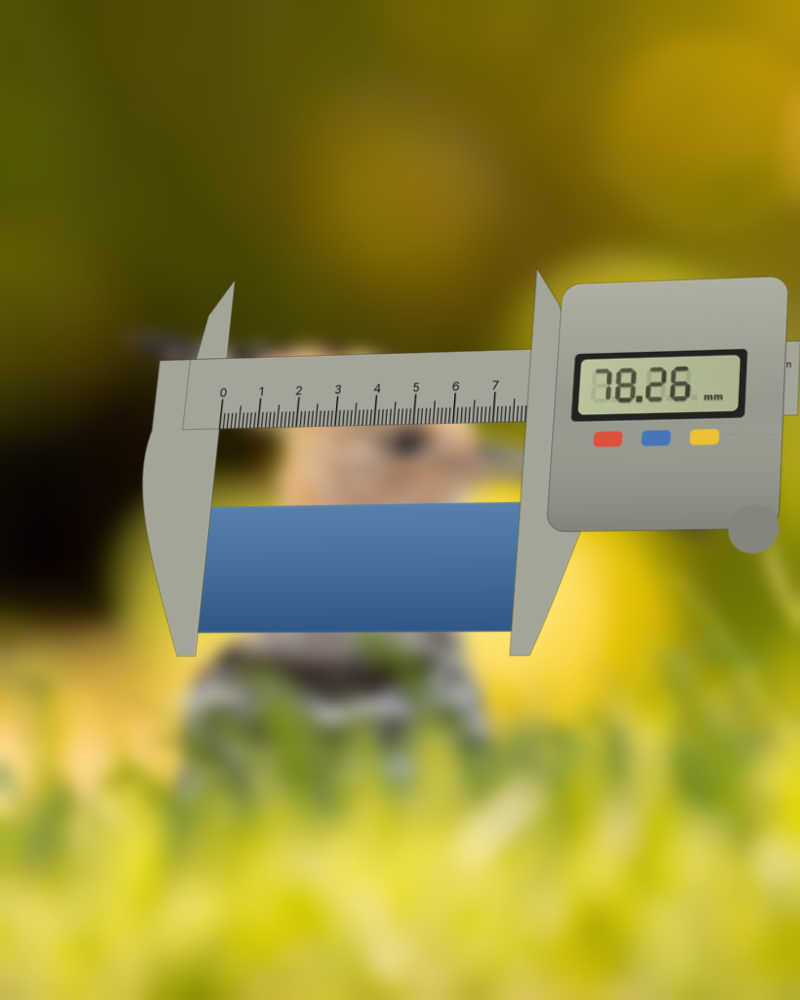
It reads 78.26 mm
